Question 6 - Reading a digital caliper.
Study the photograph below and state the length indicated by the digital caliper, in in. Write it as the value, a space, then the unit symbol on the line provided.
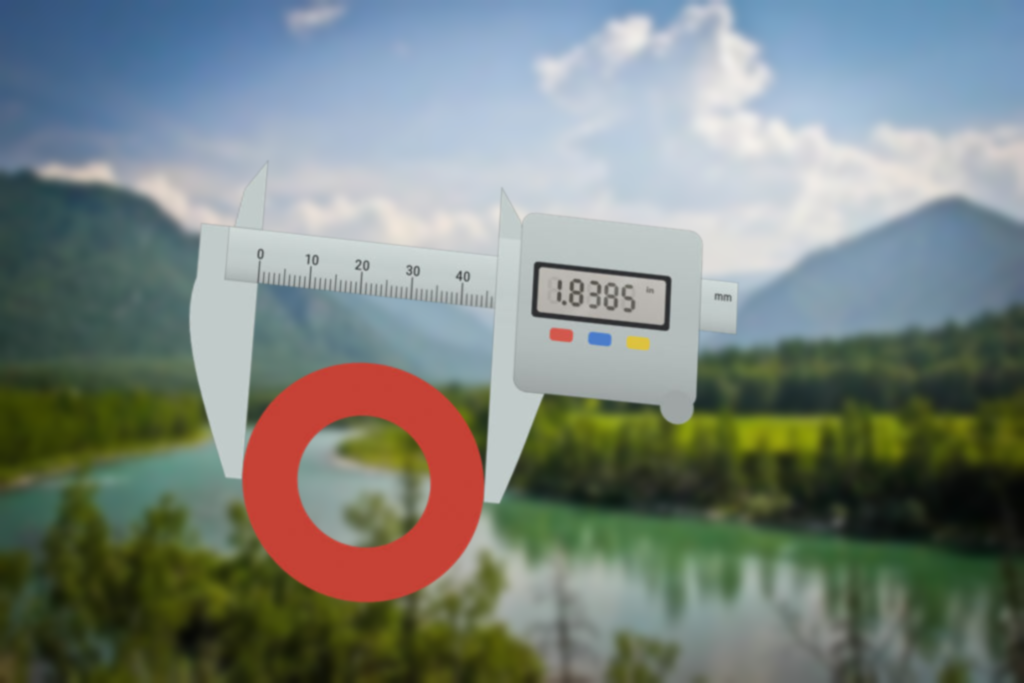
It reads 1.8385 in
